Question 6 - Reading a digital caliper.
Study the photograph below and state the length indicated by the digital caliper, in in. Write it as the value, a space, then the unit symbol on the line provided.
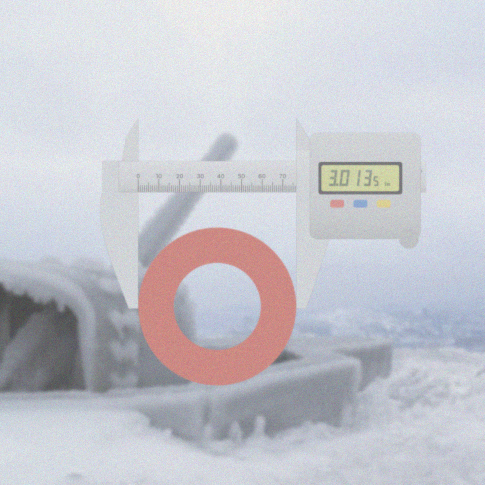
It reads 3.0135 in
